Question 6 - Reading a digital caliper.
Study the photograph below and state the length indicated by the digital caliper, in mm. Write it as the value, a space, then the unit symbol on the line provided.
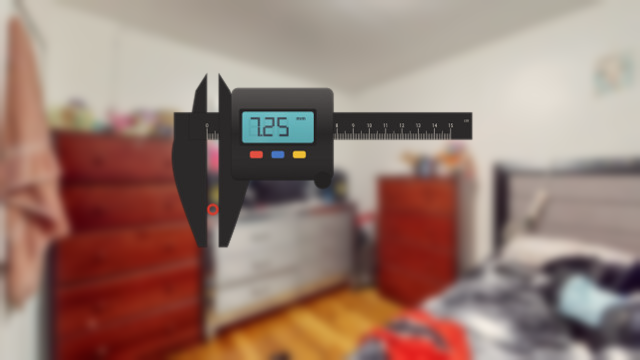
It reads 7.25 mm
